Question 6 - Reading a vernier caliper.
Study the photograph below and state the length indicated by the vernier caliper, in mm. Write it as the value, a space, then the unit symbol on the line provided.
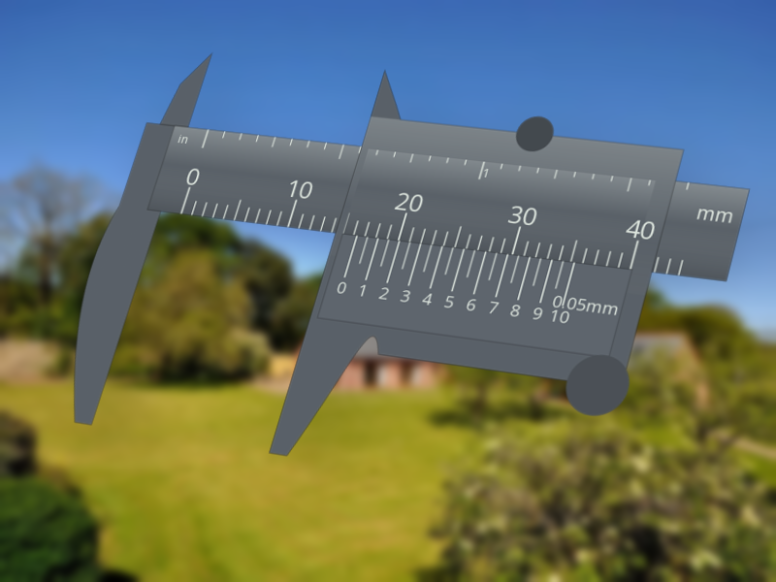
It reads 16.3 mm
